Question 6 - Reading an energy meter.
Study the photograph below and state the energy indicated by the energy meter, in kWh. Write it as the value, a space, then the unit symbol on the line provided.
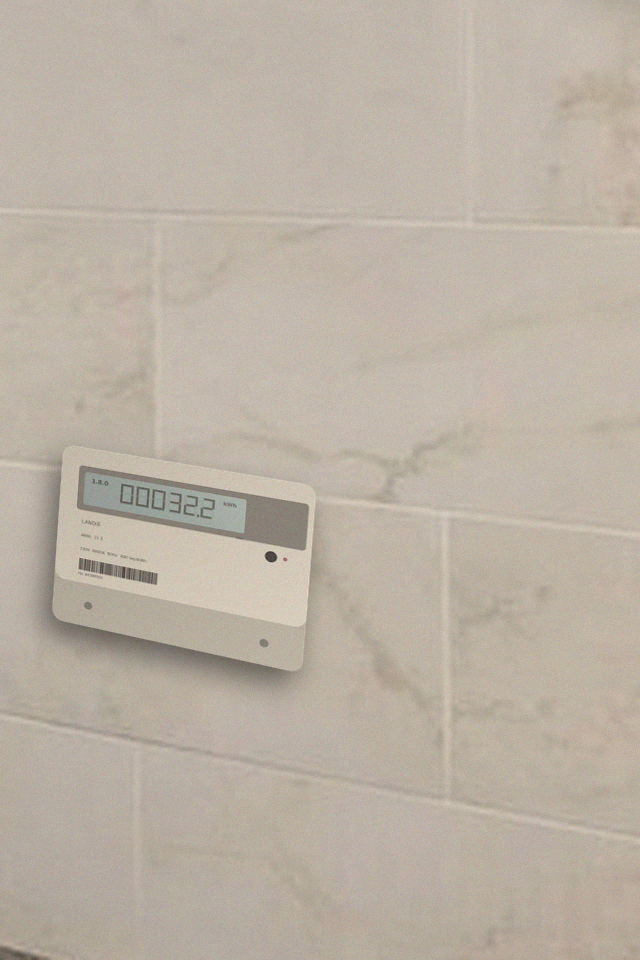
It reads 32.2 kWh
